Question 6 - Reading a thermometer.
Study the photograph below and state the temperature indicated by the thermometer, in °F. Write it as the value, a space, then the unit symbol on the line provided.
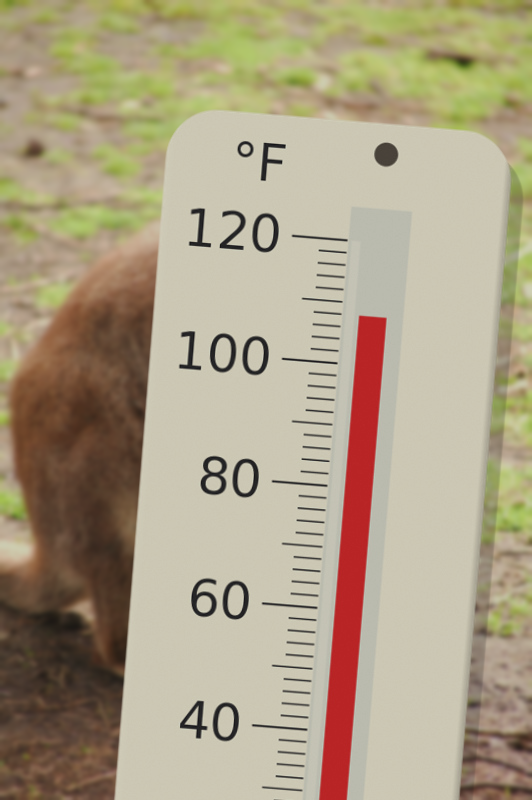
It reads 108 °F
